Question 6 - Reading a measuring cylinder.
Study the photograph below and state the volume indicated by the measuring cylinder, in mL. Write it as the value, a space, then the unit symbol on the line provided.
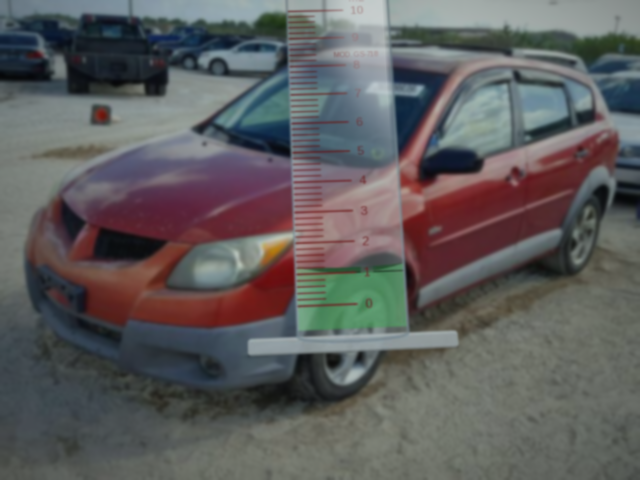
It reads 1 mL
